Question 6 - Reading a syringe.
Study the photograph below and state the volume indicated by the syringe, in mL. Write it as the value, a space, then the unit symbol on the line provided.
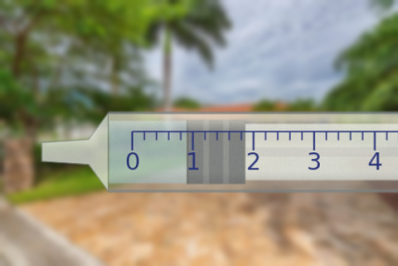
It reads 0.9 mL
